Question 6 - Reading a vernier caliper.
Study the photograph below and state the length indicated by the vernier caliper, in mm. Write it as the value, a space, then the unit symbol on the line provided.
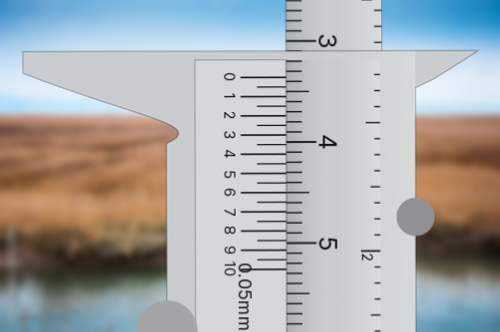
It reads 33.6 mm
